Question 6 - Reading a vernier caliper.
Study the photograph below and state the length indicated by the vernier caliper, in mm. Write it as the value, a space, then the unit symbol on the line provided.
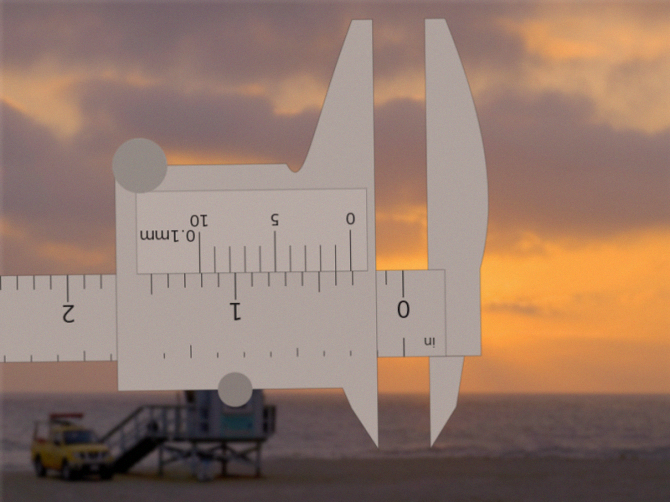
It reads 3.1 mm
